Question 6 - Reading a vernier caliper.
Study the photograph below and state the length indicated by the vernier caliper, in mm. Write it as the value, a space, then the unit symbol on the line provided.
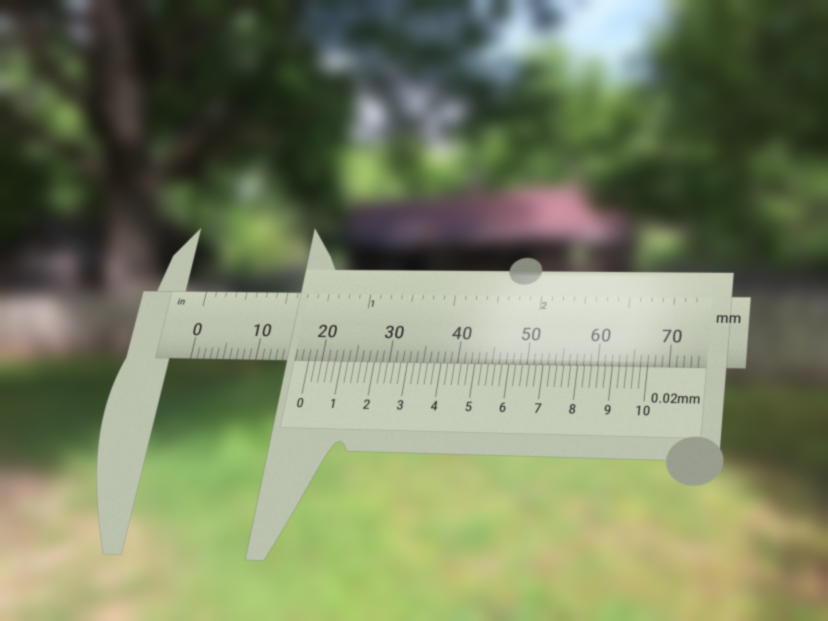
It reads 18.0 mm
